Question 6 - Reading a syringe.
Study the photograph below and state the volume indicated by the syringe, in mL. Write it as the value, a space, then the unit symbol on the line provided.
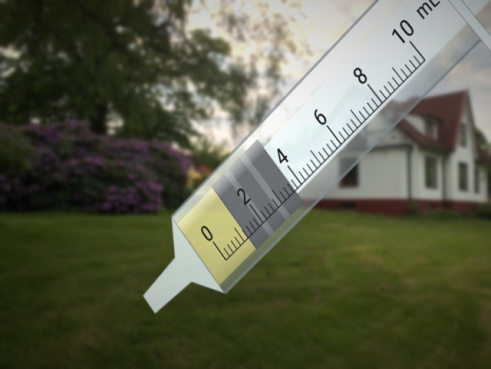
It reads 1.2 mL
